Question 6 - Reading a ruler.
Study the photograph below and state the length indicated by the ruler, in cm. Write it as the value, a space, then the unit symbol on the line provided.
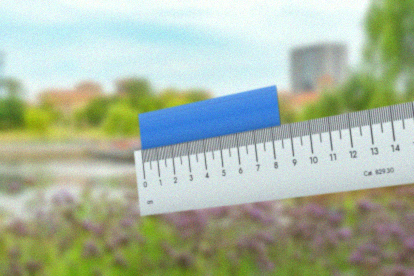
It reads 8.5 cm
